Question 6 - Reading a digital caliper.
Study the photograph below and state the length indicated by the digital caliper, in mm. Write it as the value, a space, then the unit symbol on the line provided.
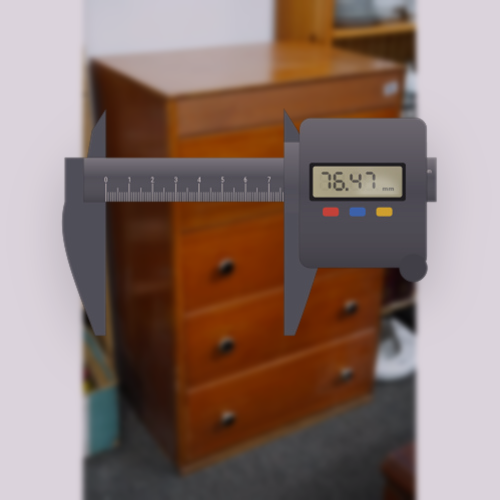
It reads 76.47 mm
